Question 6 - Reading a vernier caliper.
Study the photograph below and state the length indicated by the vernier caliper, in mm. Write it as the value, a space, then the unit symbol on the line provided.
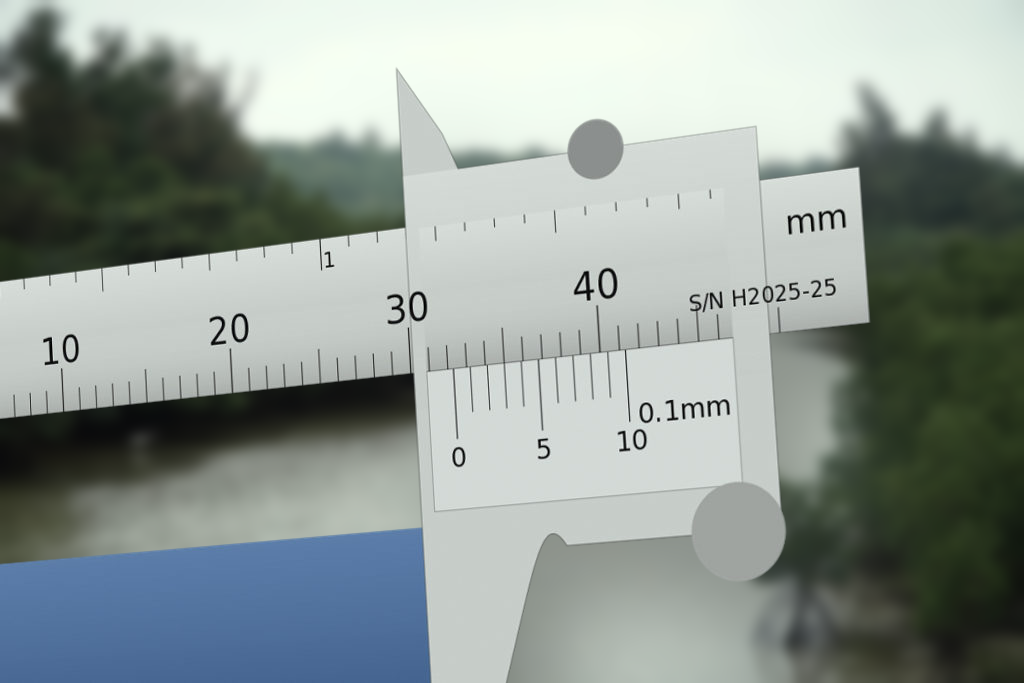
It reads 32.3 mm
